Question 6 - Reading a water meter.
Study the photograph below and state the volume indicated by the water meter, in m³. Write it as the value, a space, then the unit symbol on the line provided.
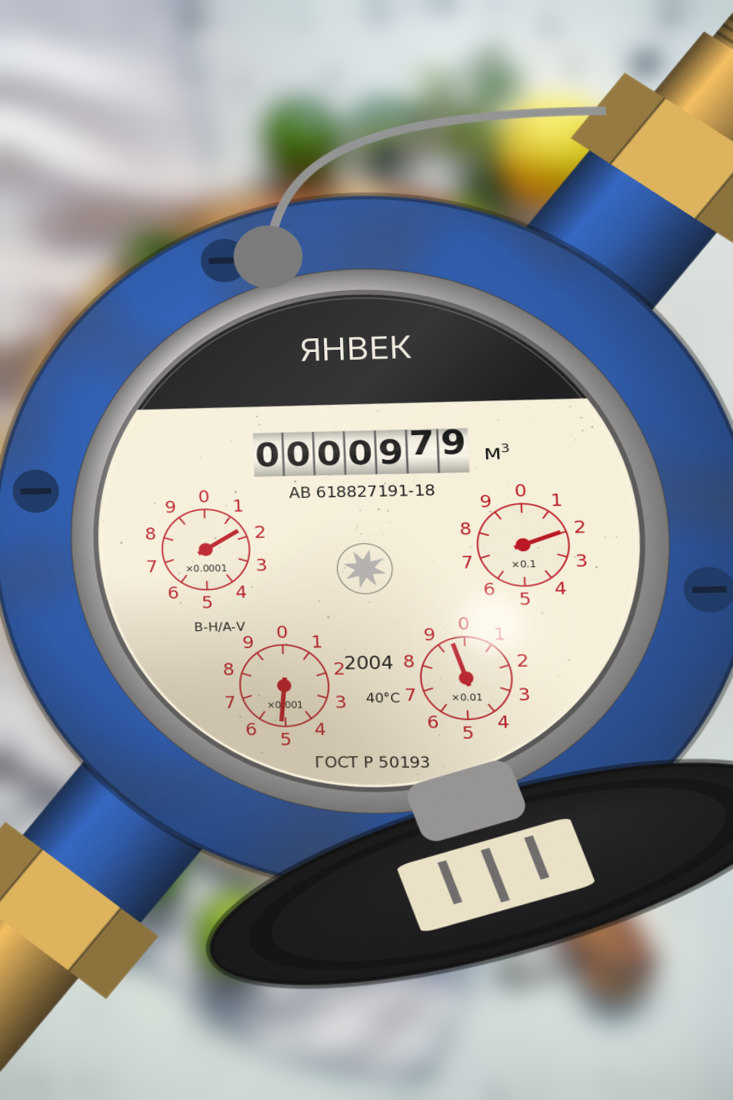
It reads 979.1951 m³
